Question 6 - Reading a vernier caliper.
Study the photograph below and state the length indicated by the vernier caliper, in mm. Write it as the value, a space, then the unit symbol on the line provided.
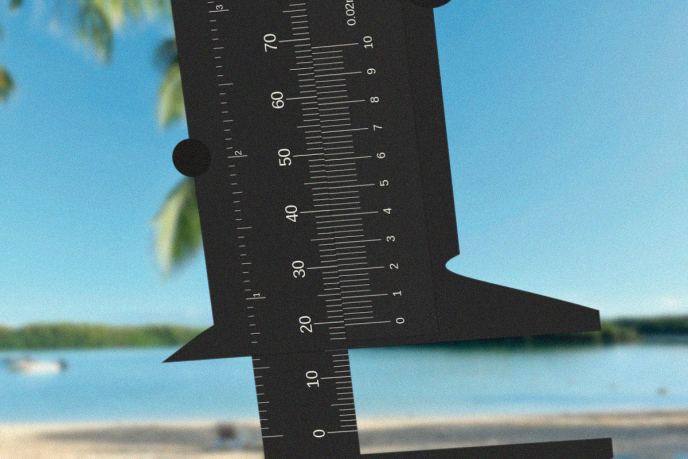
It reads 19.4 mm
